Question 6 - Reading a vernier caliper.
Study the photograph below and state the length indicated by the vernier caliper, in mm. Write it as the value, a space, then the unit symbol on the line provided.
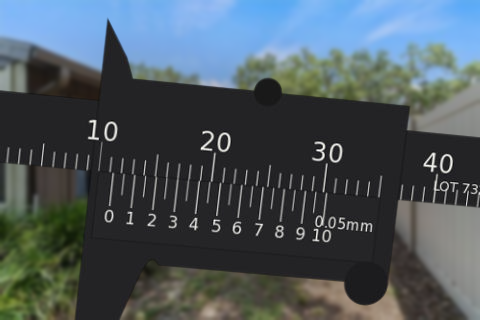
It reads 11.3 mm
